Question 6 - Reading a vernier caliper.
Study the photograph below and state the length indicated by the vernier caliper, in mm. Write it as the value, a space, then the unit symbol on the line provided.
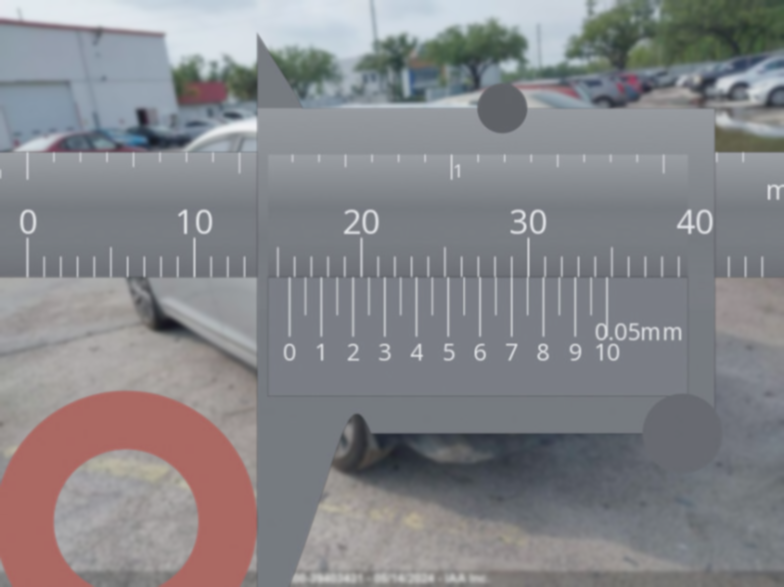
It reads 15.7 mm
